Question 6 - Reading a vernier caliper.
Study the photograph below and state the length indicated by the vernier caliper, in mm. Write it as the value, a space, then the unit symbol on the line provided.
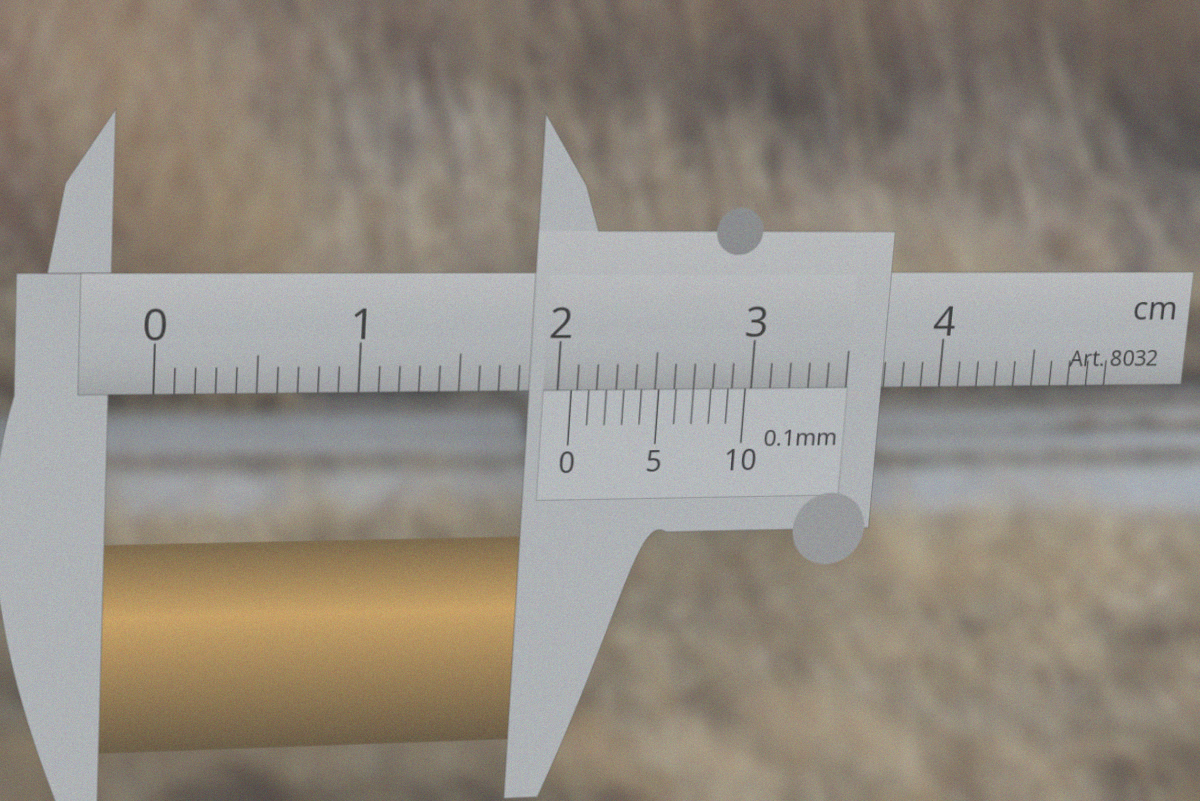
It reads 20.7 mm
